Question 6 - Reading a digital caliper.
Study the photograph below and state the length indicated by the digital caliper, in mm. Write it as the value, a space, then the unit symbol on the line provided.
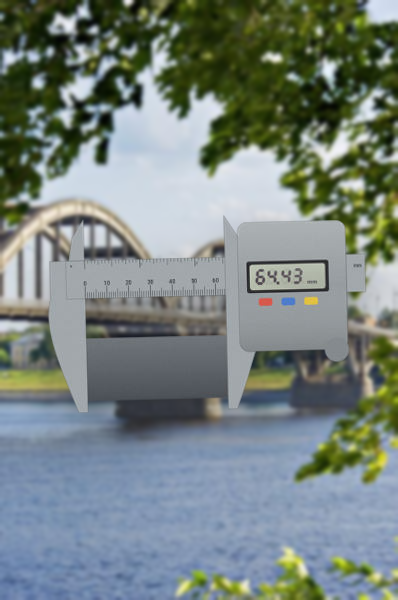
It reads 64.43 mm
